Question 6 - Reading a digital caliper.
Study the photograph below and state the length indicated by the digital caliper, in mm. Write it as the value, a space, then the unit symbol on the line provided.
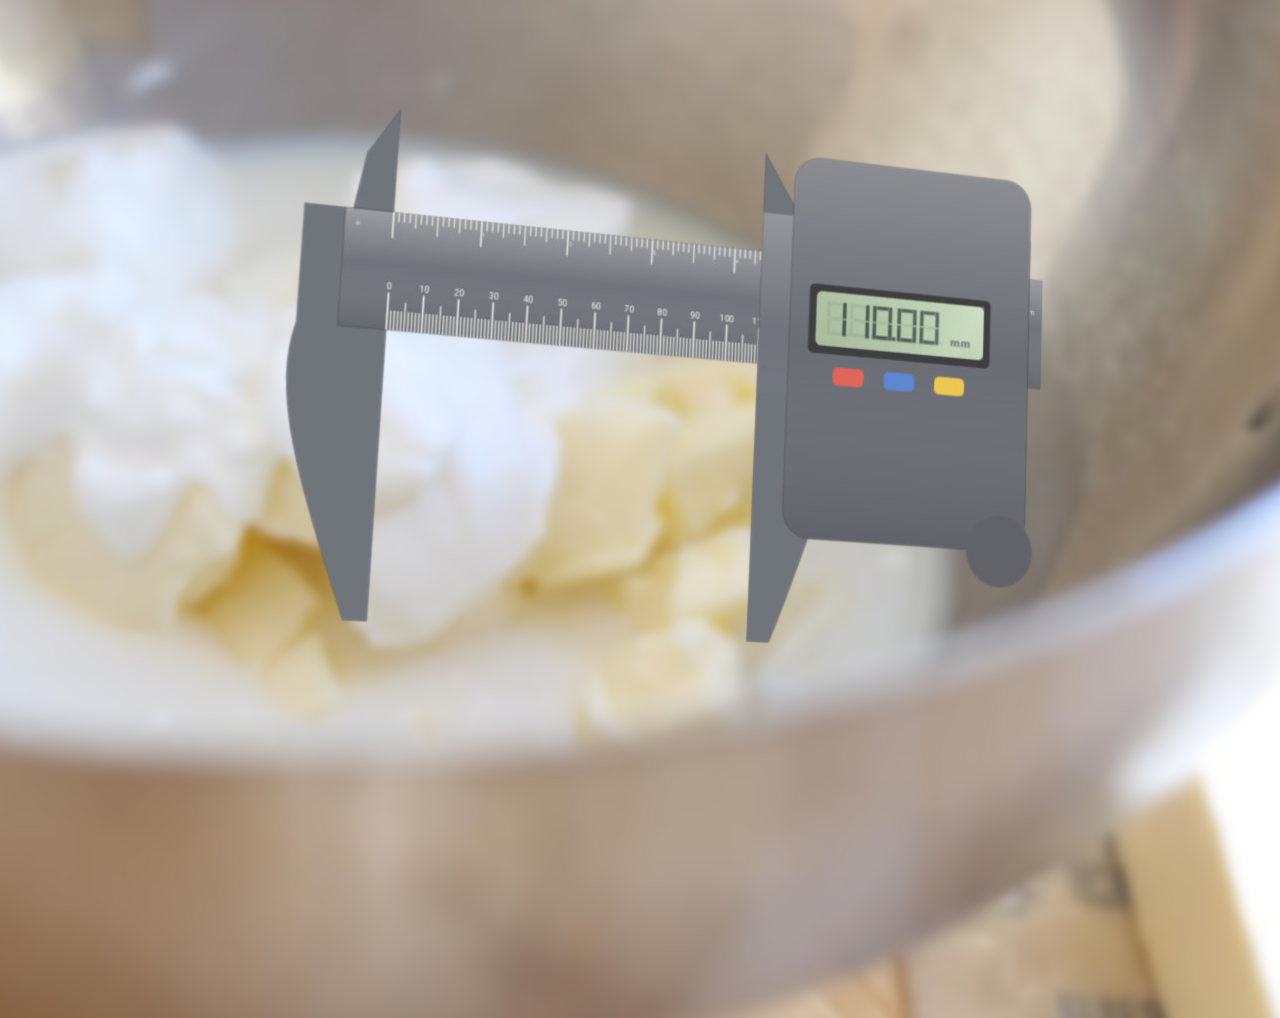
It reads 110.00 mm
